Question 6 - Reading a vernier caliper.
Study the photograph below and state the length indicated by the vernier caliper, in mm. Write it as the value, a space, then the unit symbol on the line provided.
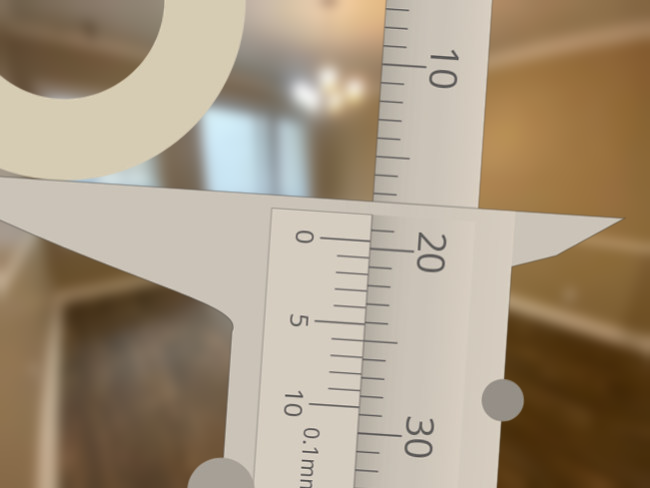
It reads 19.6 mm
